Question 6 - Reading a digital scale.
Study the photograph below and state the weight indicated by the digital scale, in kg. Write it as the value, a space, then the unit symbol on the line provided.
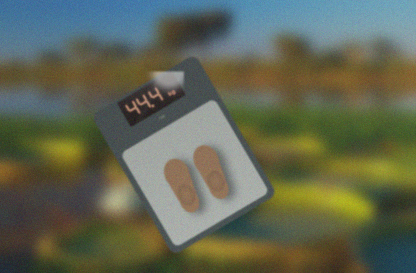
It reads 44.4 kg
